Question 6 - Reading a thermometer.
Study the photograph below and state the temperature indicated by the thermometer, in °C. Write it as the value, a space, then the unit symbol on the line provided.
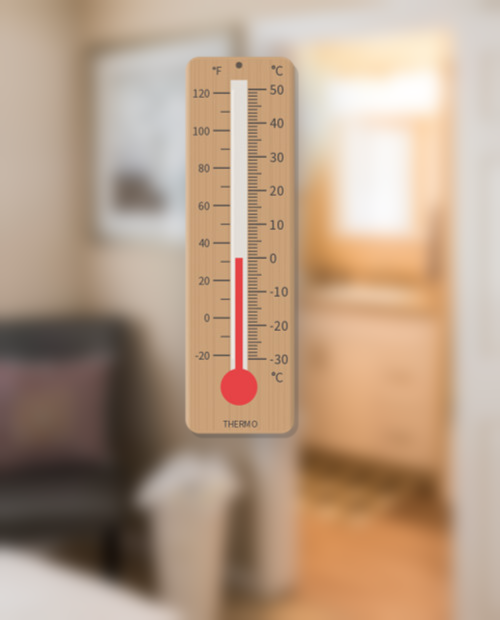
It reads 0 °C
